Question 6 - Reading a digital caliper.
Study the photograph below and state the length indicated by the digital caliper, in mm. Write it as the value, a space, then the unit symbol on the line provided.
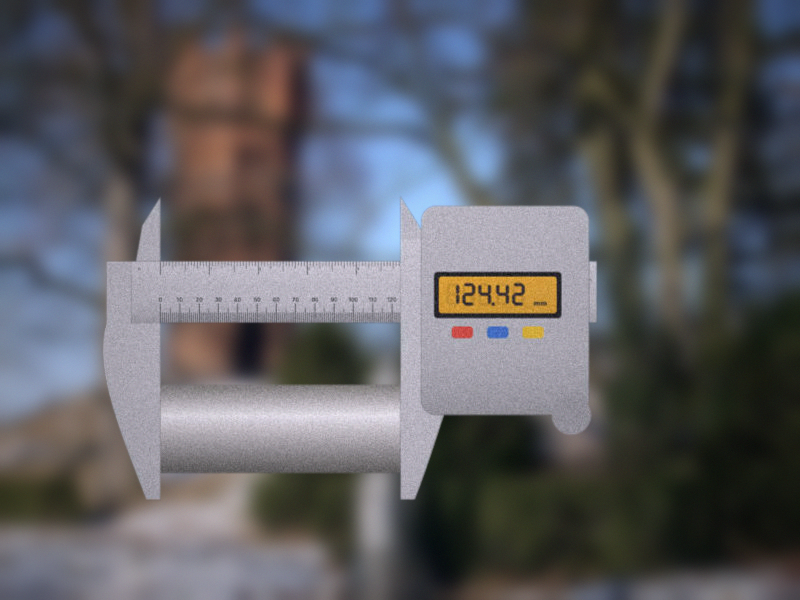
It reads 124.42 mm
